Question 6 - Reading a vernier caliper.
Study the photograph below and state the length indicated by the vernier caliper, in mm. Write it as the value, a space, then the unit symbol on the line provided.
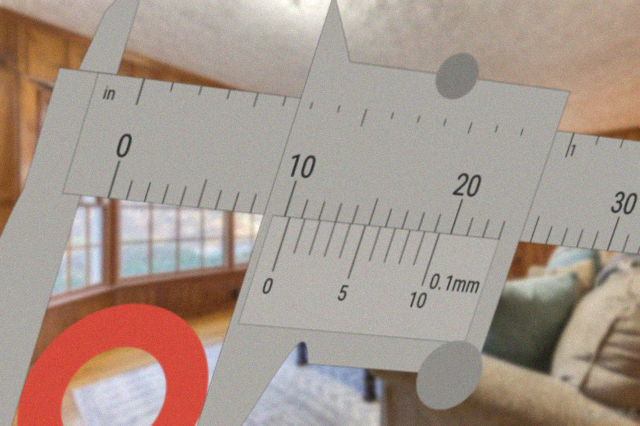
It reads 10.3 mm
